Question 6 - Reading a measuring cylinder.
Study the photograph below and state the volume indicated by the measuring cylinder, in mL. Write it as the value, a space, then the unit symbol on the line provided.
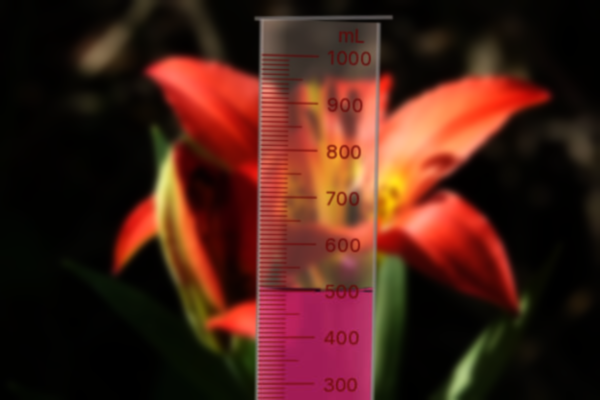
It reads 500 mL
